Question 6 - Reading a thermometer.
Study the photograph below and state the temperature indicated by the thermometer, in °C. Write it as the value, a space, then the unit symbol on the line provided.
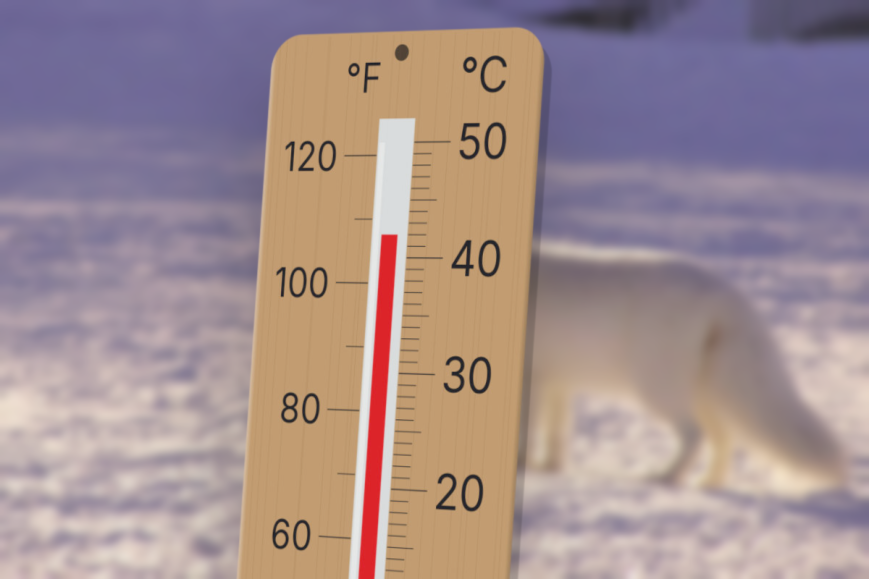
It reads 42 °C
